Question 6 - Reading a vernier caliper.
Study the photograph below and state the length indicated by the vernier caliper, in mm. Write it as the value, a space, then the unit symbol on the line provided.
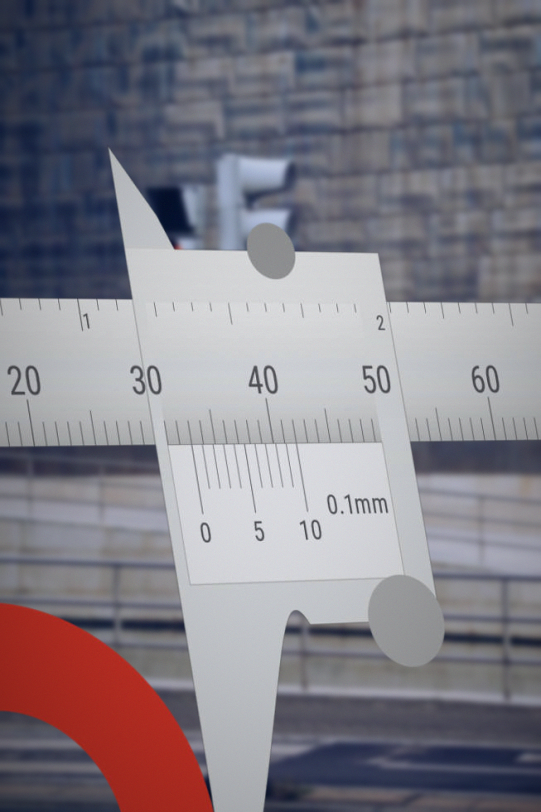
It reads 33.0 mm
